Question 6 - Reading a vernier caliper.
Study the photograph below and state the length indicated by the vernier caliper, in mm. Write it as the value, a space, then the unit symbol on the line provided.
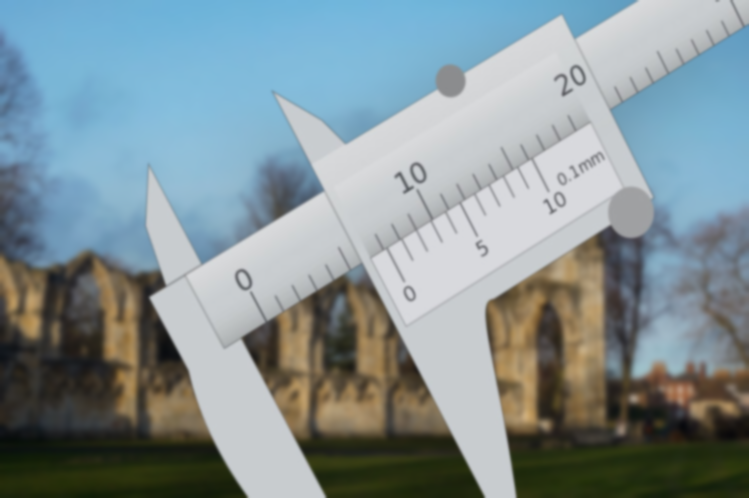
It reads 7.2 mm
